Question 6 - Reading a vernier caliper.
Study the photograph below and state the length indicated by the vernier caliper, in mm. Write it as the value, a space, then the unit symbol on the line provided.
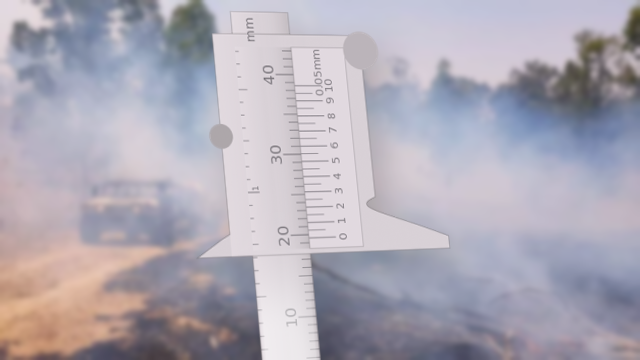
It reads 19.6 mm
